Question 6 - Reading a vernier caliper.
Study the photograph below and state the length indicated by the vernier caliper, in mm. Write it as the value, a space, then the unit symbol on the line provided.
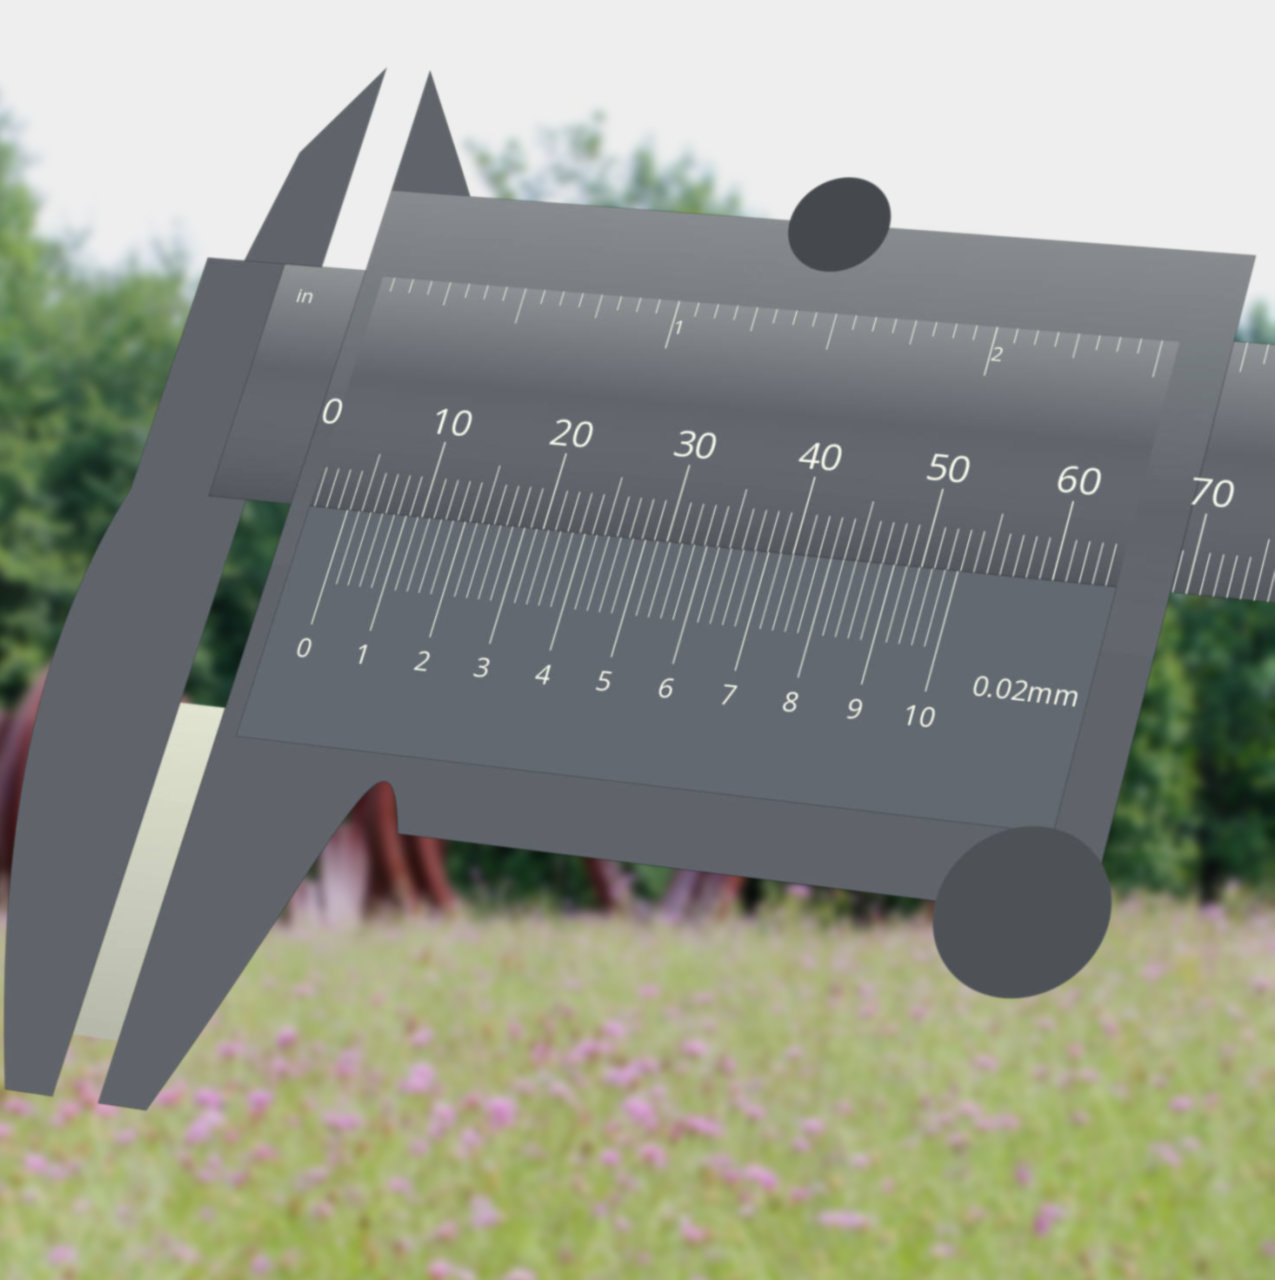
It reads 3.8 mm
